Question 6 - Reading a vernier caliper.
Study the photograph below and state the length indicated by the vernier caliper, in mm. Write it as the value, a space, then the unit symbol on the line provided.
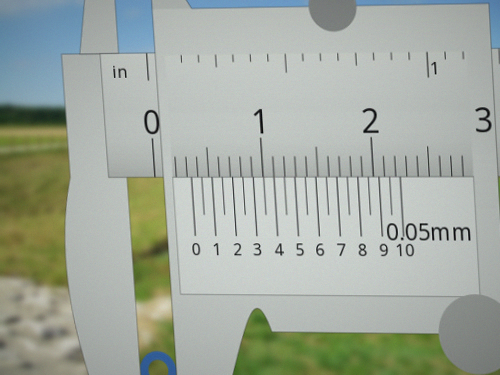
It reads 3.4 mm
